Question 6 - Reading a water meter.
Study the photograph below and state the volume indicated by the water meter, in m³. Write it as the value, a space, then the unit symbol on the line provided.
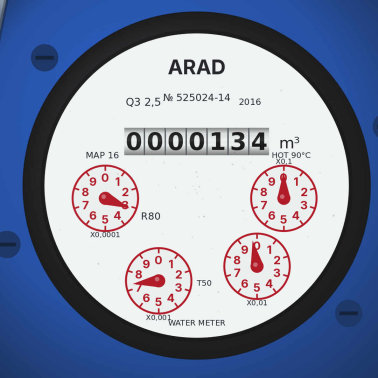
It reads 133.9973 m³
